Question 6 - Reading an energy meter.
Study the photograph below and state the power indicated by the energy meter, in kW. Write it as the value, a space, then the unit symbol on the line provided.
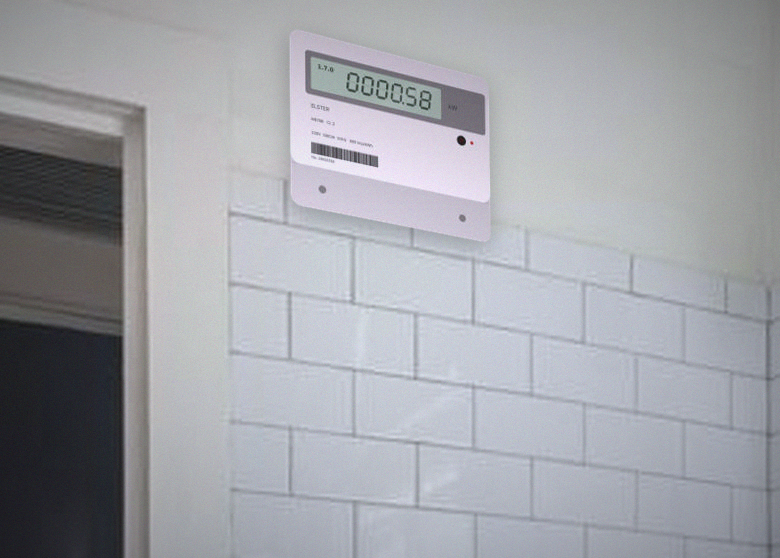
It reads 0.58 kW
